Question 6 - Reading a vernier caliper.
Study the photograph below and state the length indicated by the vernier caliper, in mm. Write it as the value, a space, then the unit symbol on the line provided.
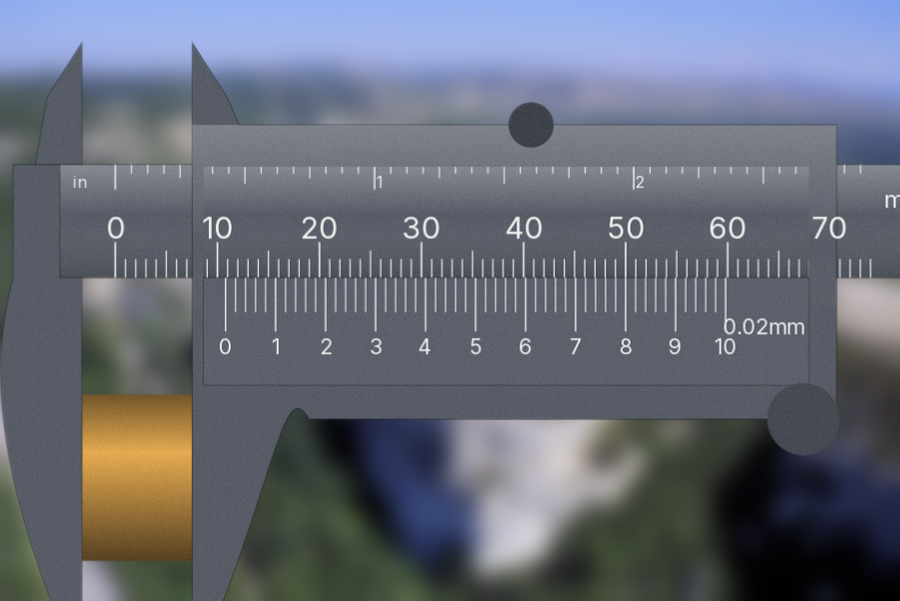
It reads 10.8 mm
